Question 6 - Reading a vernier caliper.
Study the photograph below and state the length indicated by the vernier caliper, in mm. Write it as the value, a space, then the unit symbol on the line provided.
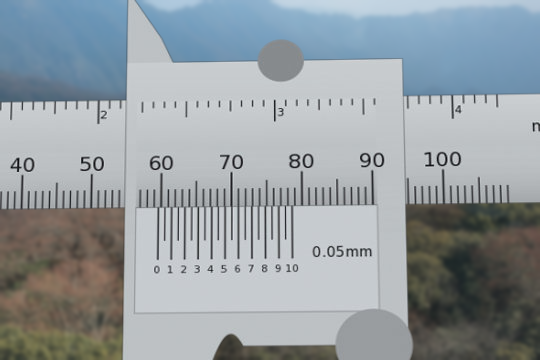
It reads 59.6 mm
